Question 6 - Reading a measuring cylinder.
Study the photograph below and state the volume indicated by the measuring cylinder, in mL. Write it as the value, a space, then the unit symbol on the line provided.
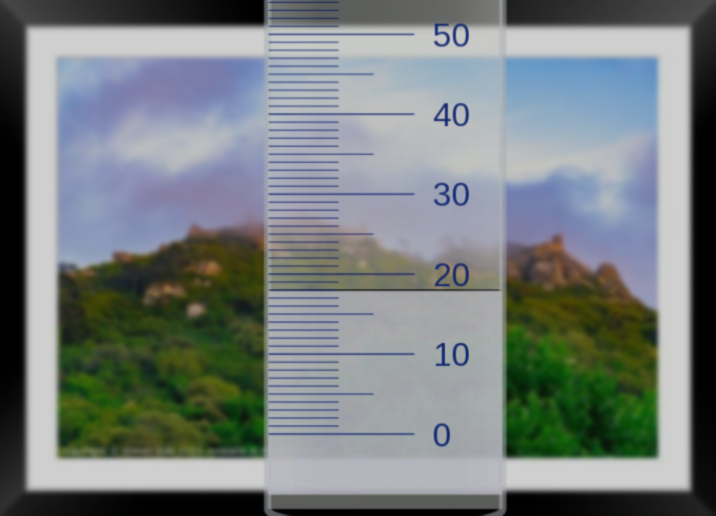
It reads 18 mL
